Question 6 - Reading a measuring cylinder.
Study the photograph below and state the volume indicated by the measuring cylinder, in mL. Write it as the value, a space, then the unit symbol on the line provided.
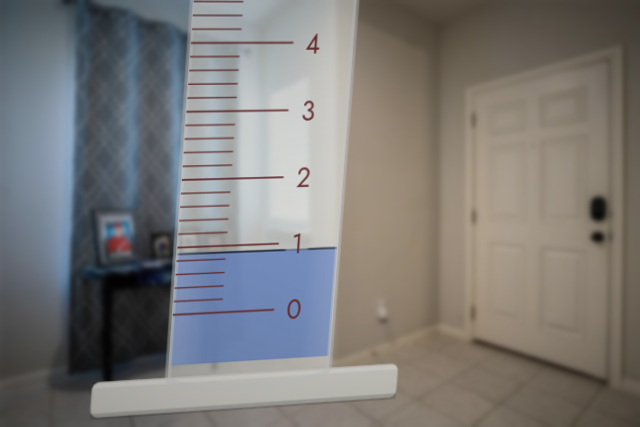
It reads 0.9 mL
